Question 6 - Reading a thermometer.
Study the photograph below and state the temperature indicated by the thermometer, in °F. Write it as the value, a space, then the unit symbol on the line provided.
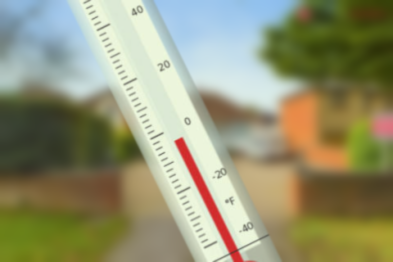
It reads -4 °F
